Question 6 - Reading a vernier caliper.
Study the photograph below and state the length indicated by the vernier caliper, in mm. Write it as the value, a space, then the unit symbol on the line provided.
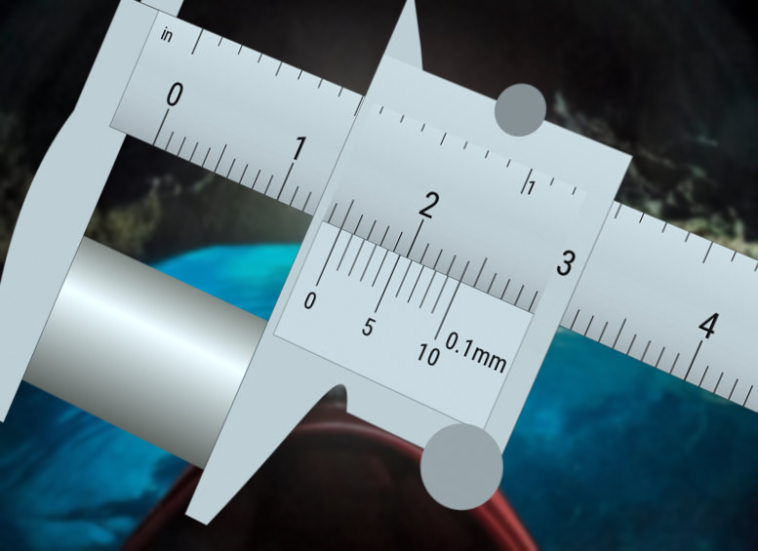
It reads 15.0 mm
